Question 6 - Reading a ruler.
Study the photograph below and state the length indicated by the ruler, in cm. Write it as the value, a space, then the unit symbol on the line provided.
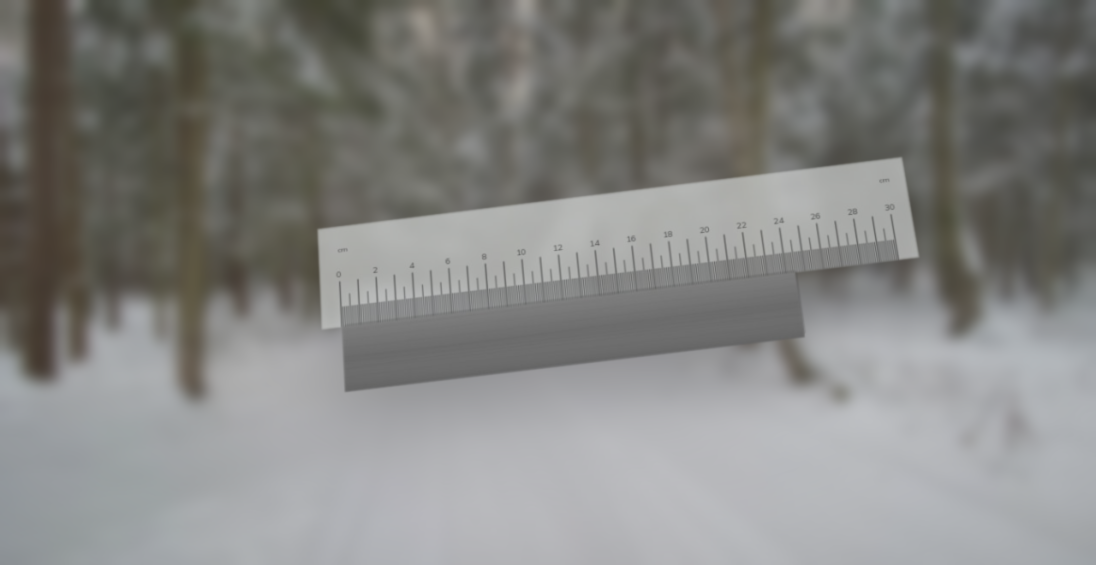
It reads 24.5 cm
